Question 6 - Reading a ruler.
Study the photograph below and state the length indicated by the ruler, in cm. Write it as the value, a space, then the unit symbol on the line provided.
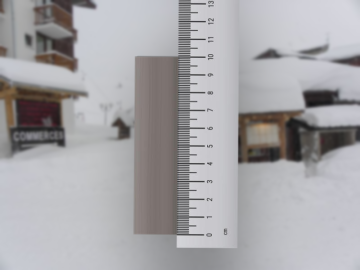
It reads 10 cm
